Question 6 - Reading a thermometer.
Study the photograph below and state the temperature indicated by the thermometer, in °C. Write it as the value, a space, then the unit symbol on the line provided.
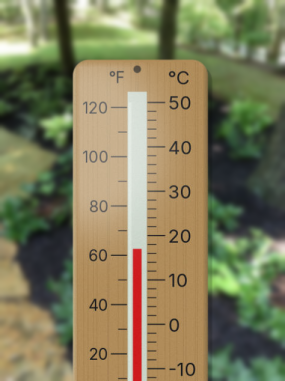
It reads 17 °C
